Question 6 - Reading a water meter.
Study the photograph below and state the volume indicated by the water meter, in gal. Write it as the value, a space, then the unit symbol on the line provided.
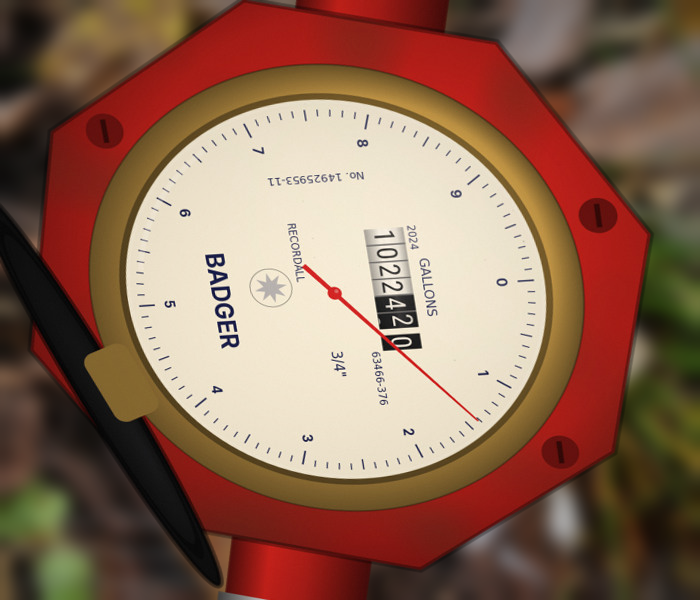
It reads 1022421.4 gal
